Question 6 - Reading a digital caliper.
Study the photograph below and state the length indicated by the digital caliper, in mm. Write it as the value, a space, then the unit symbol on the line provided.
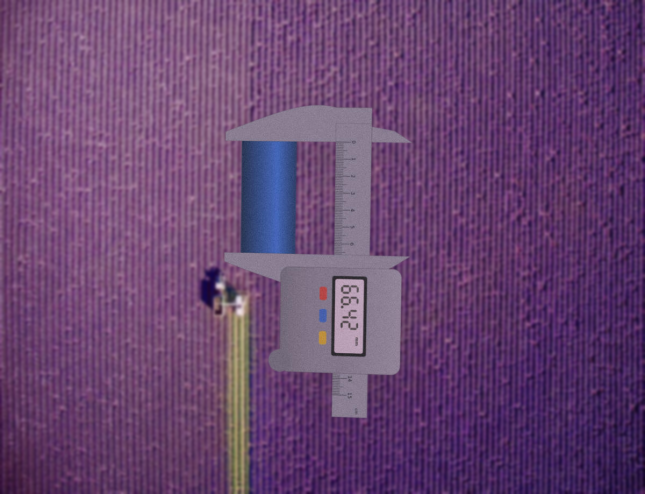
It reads 66.42 mm
